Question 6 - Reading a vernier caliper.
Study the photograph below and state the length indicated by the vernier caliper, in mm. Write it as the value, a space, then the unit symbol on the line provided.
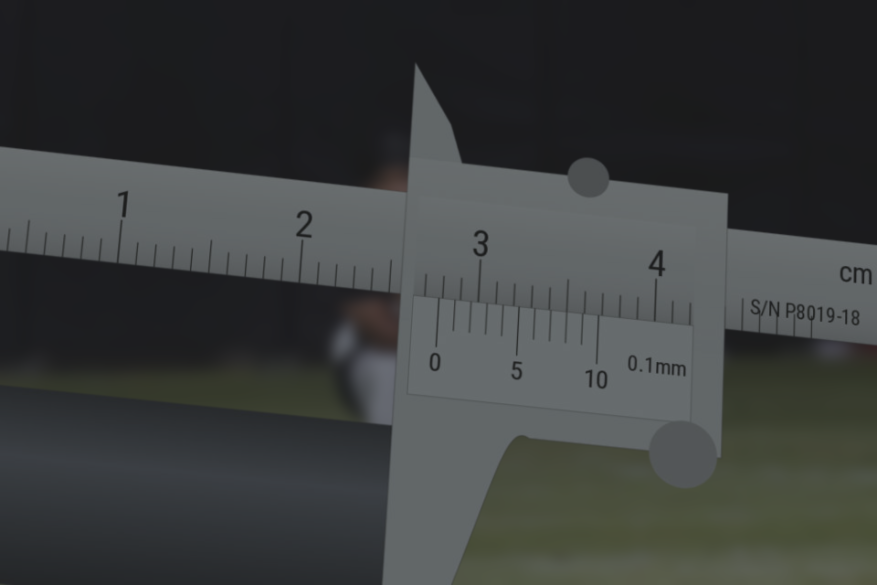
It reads 27.8 mm
